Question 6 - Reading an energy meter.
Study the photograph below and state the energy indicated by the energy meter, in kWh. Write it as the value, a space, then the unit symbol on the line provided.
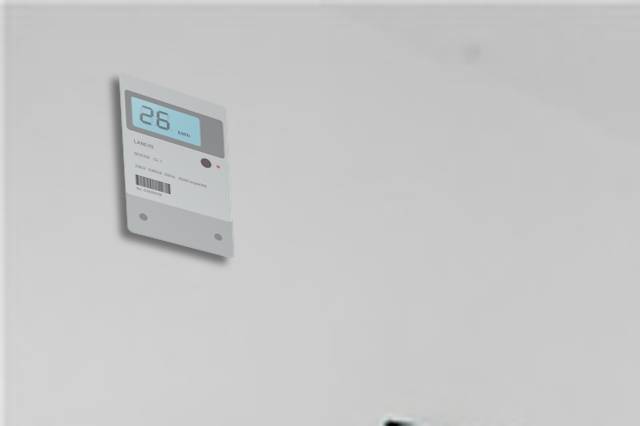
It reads 26 kWh
